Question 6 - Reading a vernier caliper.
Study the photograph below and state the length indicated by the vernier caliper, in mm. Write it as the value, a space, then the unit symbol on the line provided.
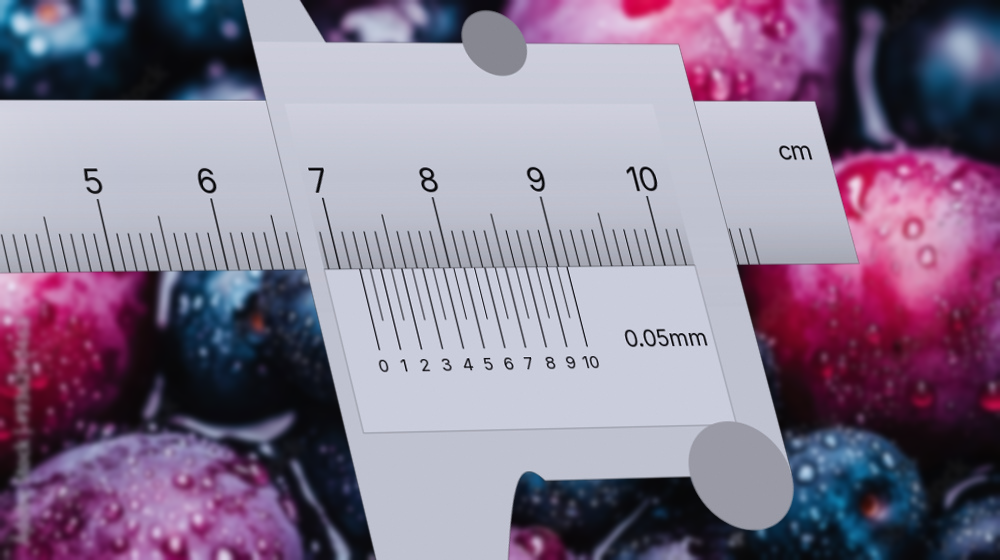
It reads 71.8 mm
